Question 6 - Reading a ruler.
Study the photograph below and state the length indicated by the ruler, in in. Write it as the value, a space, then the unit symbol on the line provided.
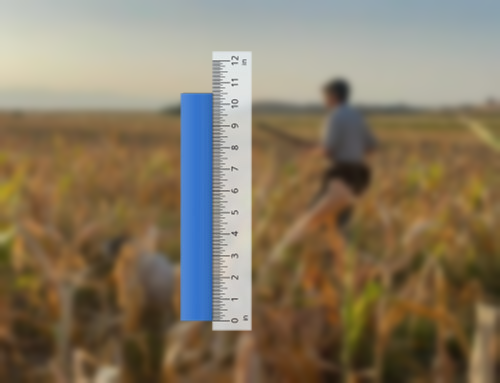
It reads 10.5 in
